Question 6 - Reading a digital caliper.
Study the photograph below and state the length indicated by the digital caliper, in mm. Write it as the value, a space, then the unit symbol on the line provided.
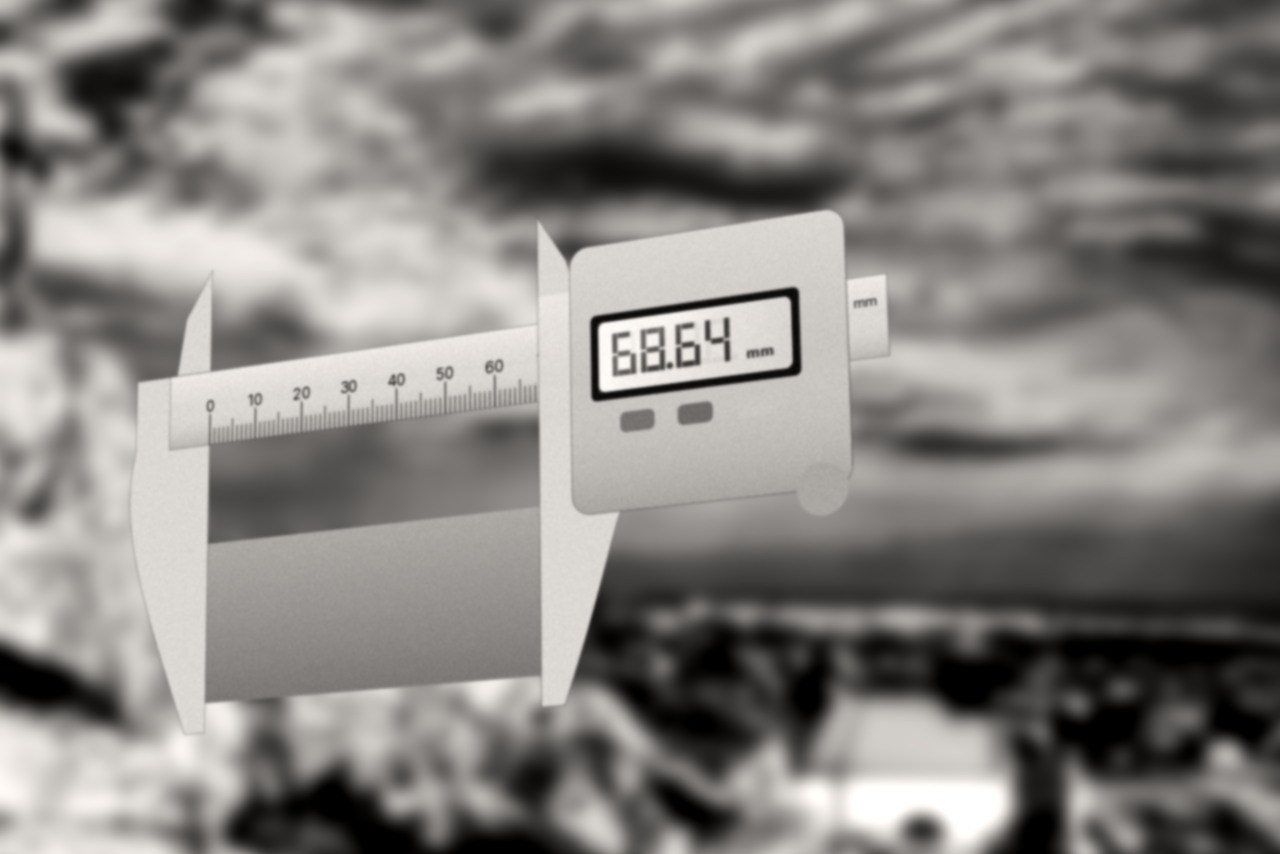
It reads 68.64 mm
